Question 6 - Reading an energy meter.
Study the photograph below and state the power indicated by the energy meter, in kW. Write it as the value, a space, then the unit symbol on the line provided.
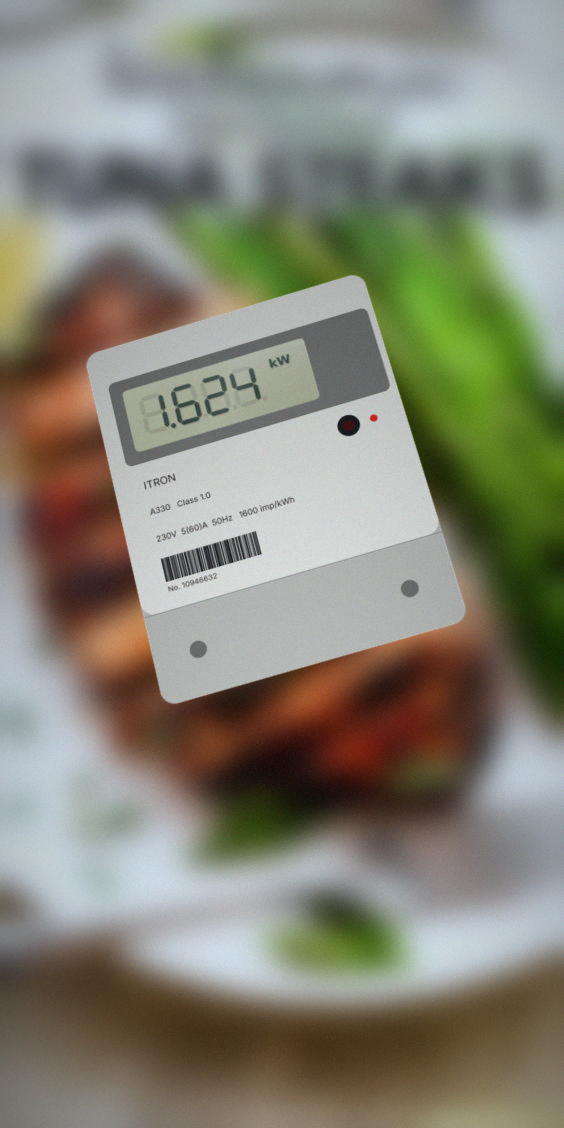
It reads 1.624 kW
